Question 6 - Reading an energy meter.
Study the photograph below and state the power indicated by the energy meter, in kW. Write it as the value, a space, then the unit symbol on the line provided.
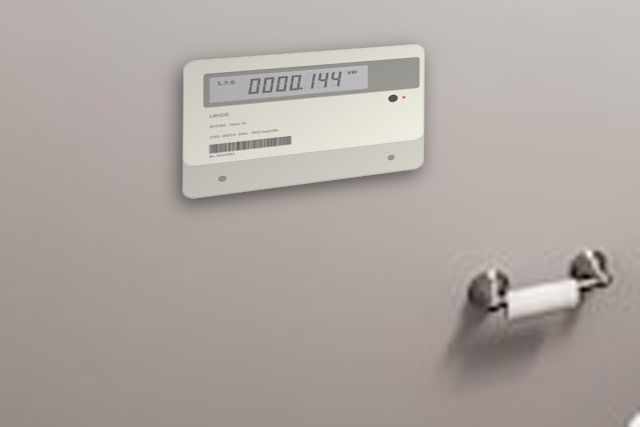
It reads 0.144 kW
